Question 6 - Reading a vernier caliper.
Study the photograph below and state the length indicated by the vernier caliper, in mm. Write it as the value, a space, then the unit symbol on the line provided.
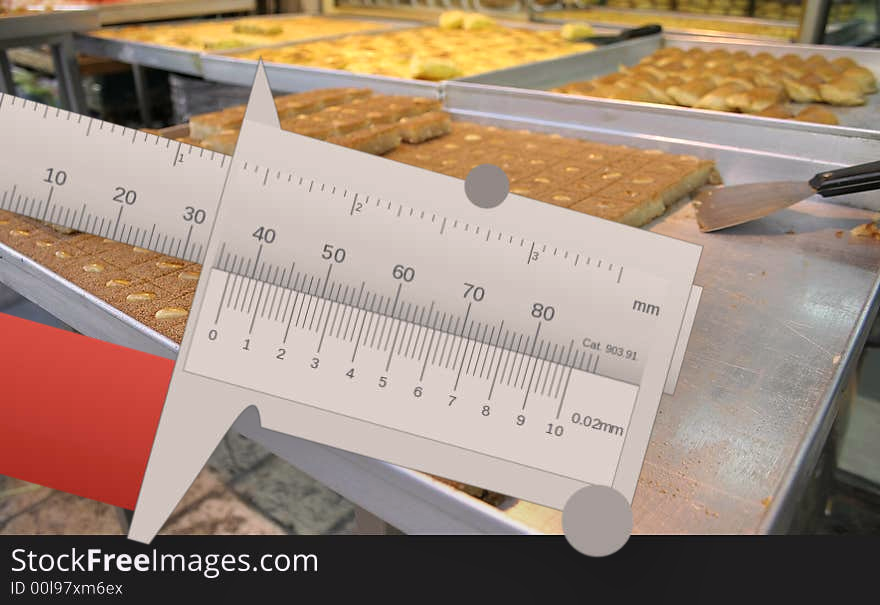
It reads 36.8 mm
